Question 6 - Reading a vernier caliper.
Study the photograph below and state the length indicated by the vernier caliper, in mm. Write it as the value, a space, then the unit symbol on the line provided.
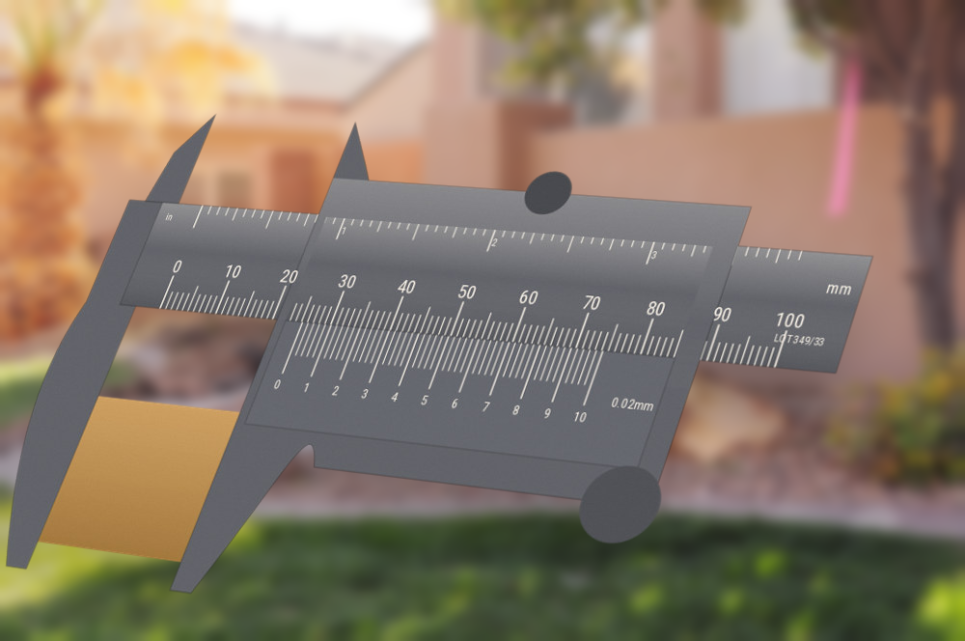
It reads 25.2 mm
